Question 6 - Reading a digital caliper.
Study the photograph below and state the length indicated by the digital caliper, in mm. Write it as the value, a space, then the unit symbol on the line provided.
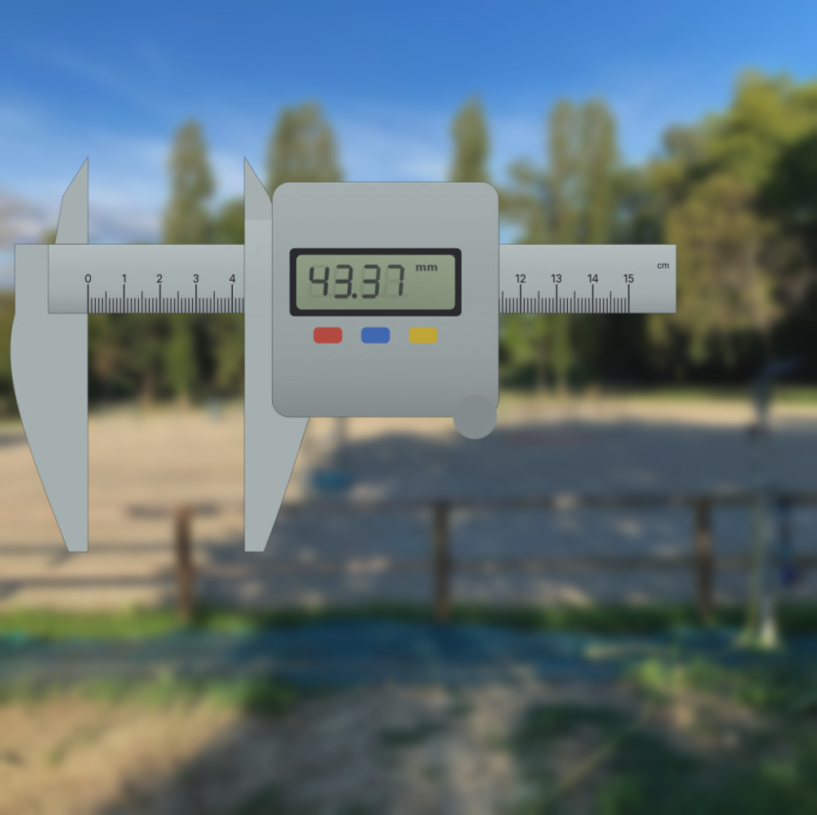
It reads 43.37 mm
